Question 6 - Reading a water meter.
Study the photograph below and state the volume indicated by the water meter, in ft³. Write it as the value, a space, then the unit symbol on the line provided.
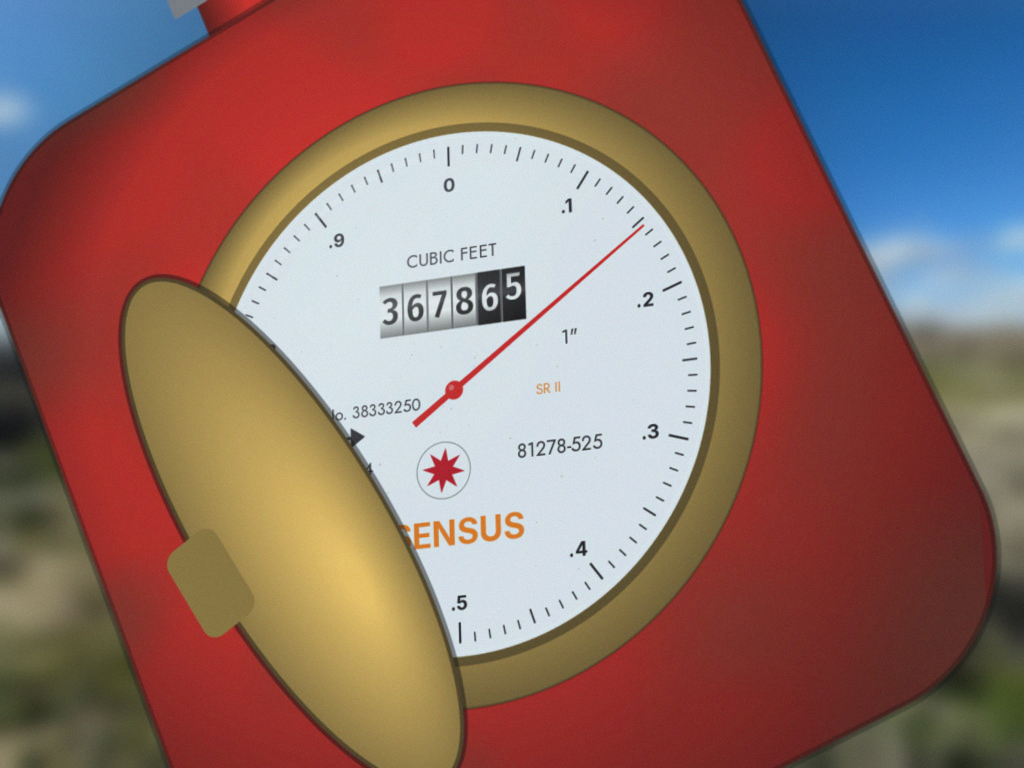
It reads 367865.15 ft³
